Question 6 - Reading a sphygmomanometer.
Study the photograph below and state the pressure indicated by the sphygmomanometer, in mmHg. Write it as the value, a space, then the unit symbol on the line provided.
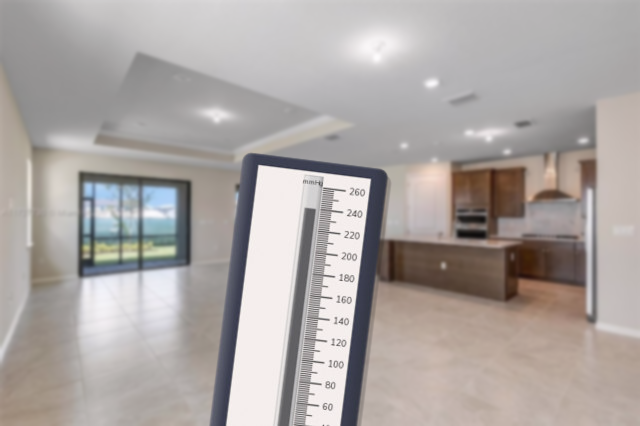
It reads 240 mmHg
